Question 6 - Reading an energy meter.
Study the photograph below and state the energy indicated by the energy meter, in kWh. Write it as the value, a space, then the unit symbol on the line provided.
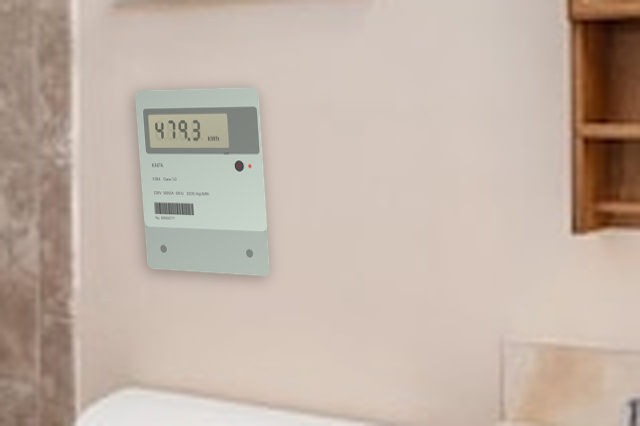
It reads 479.3 kWh
